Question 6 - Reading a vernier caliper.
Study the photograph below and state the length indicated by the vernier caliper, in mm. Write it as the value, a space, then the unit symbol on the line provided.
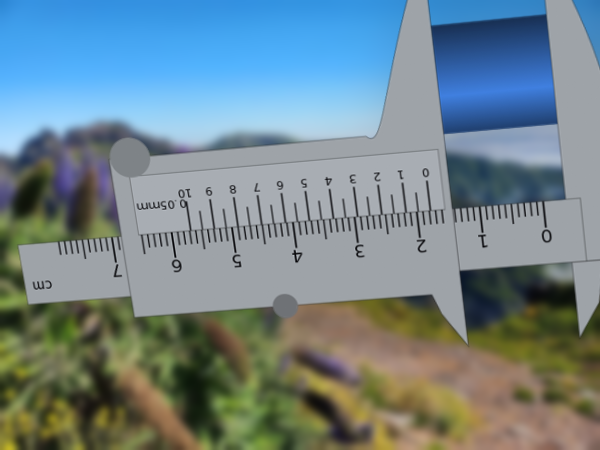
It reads 17.8 mm
